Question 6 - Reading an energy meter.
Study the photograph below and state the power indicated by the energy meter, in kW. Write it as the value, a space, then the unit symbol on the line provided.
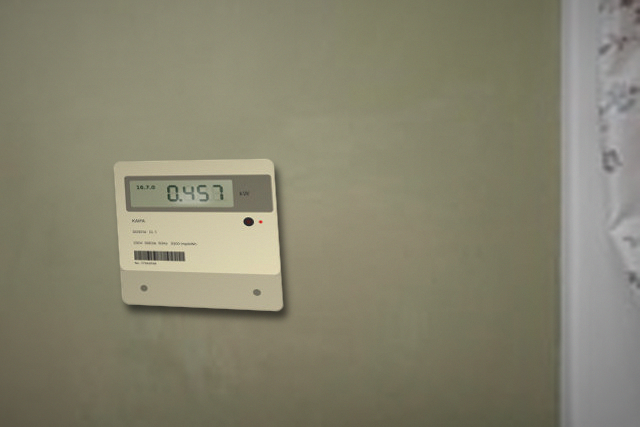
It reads 0.457 kW
